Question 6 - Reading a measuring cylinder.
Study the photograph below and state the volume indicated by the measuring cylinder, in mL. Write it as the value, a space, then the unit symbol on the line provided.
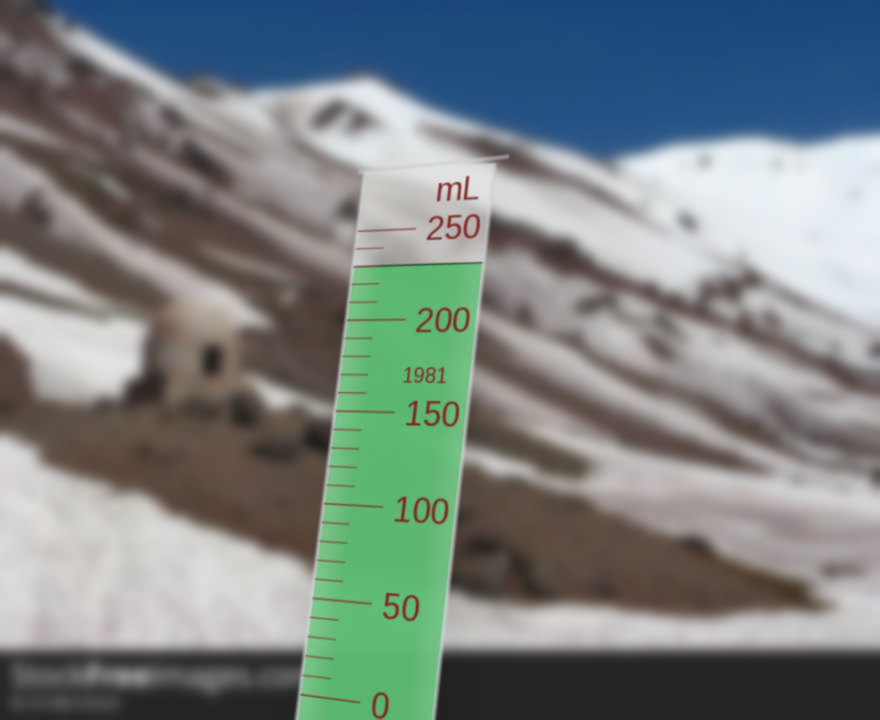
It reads 230 mL
